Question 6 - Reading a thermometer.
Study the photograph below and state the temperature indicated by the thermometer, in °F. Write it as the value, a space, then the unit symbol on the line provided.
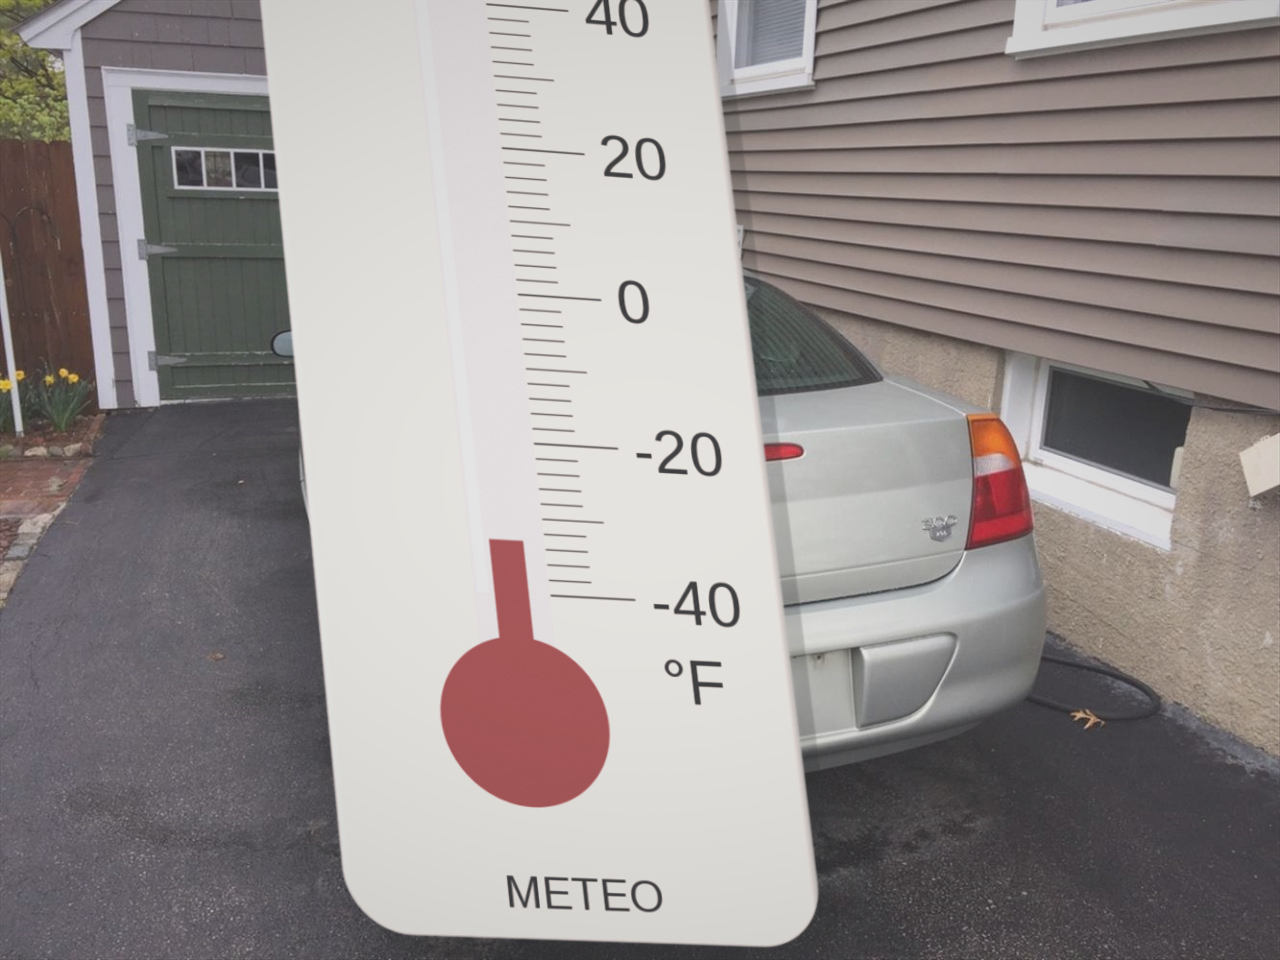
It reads -33 °F
